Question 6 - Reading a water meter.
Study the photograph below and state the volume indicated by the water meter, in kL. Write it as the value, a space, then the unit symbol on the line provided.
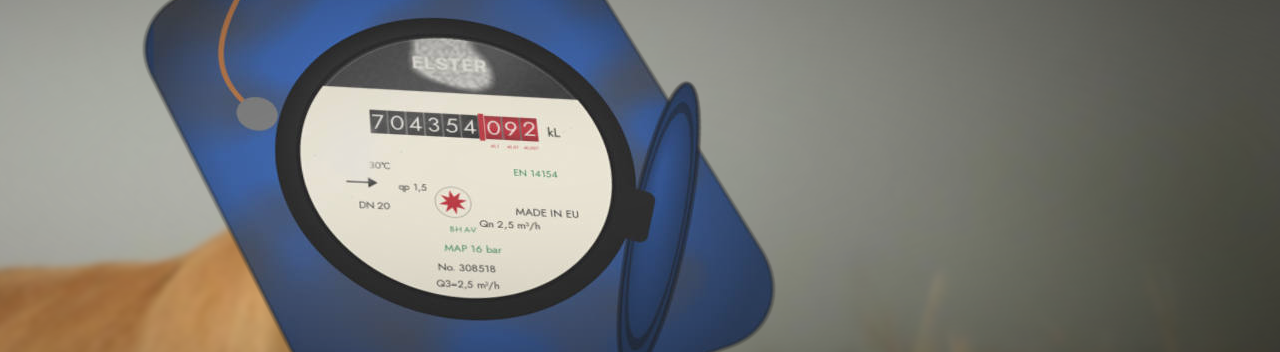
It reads 704354.092 kL
